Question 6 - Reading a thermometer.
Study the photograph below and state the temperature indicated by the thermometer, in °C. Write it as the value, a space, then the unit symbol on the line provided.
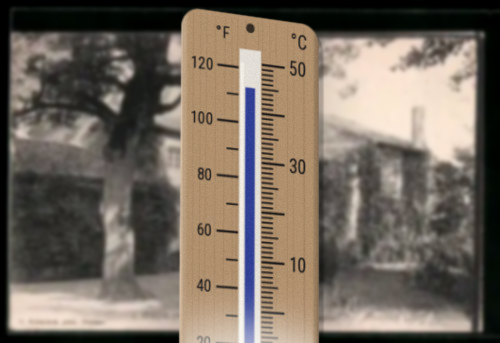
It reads 45 °C
